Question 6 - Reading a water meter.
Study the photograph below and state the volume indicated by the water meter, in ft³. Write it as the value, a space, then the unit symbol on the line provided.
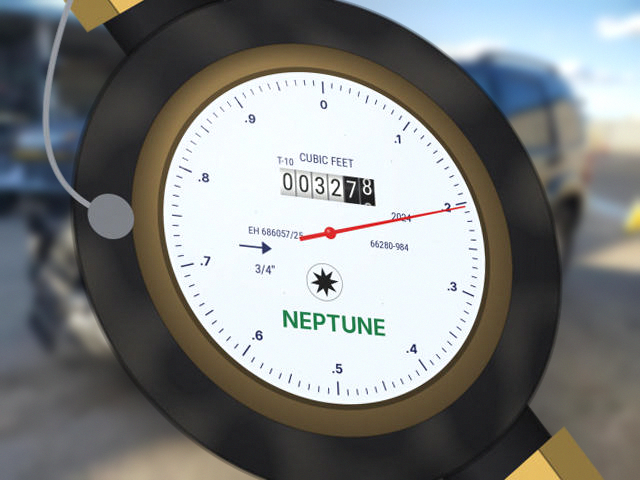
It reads 3278.20 ft³
